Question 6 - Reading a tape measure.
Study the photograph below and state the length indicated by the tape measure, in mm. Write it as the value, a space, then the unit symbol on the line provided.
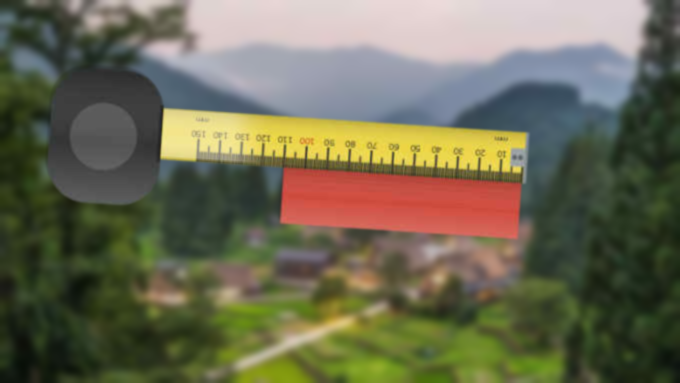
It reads 110 mm
